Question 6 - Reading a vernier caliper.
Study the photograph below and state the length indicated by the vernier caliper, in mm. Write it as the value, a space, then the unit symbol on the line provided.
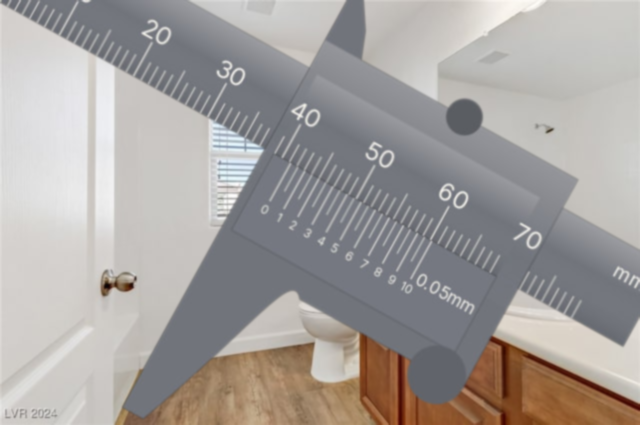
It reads 41.2 mm
